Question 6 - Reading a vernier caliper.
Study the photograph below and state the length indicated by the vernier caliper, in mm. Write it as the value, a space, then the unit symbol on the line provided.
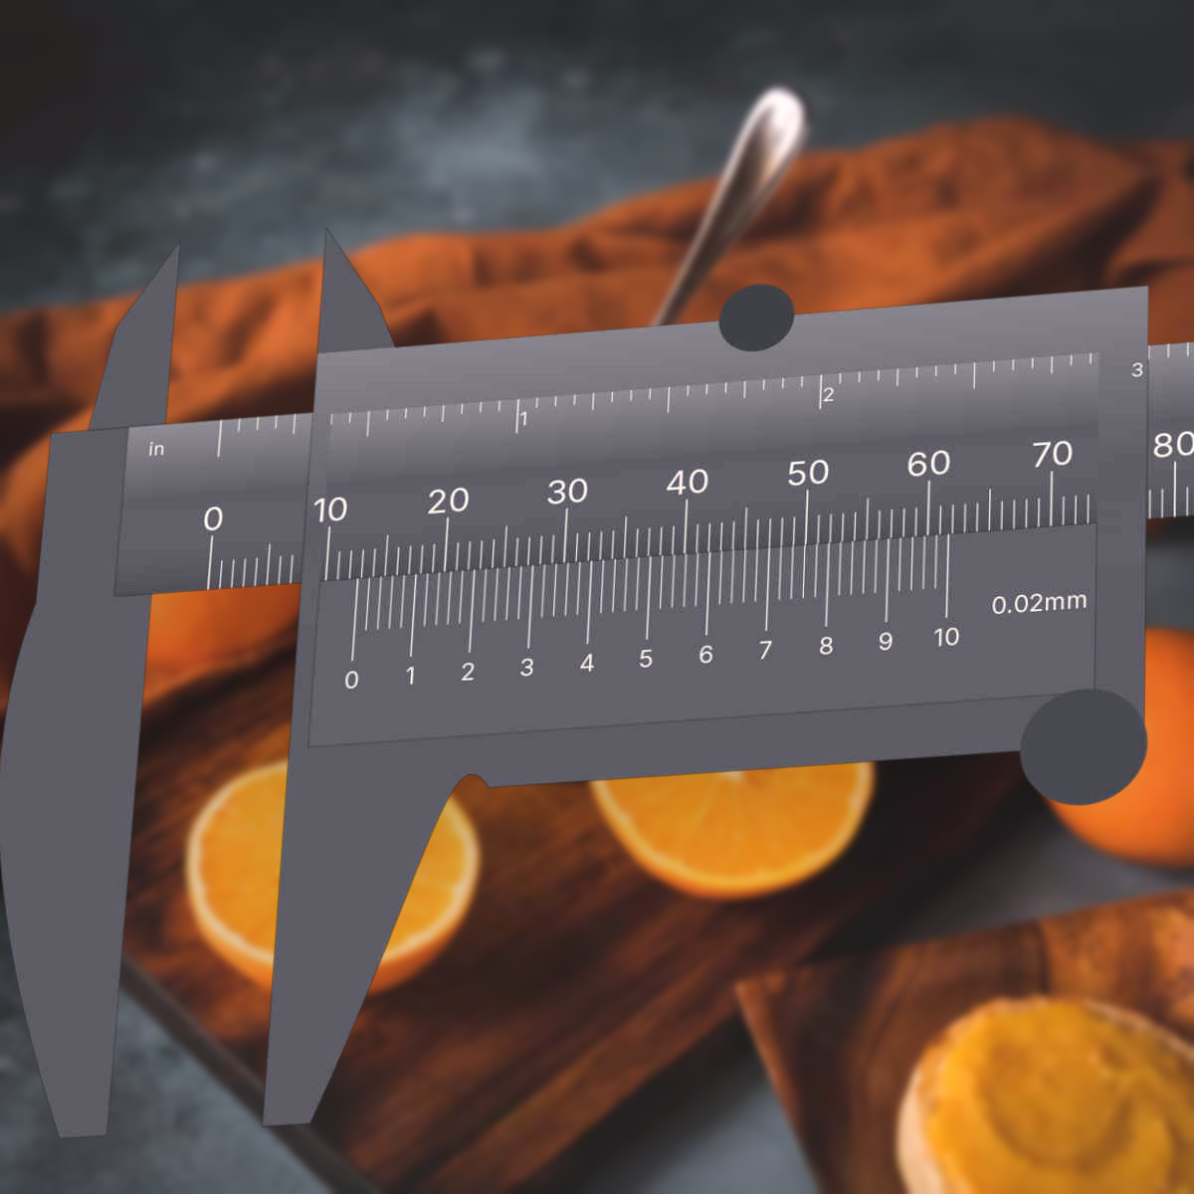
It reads 12.7 mm
